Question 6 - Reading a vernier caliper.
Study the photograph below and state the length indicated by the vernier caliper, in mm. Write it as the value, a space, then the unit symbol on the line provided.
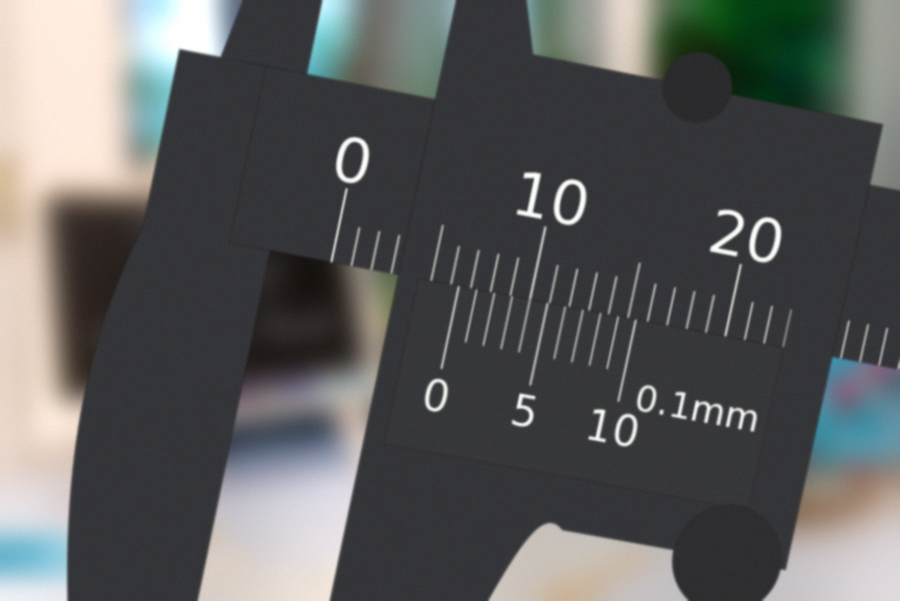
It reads 6.4 mm
